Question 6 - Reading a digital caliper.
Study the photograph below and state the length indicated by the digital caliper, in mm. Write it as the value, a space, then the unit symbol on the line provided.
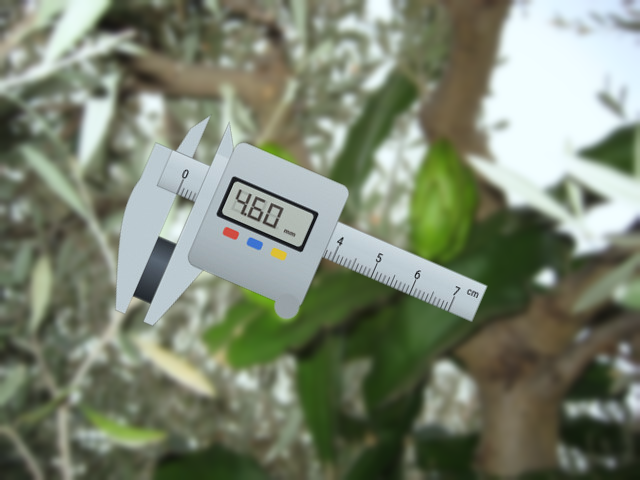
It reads 4.60 mm
